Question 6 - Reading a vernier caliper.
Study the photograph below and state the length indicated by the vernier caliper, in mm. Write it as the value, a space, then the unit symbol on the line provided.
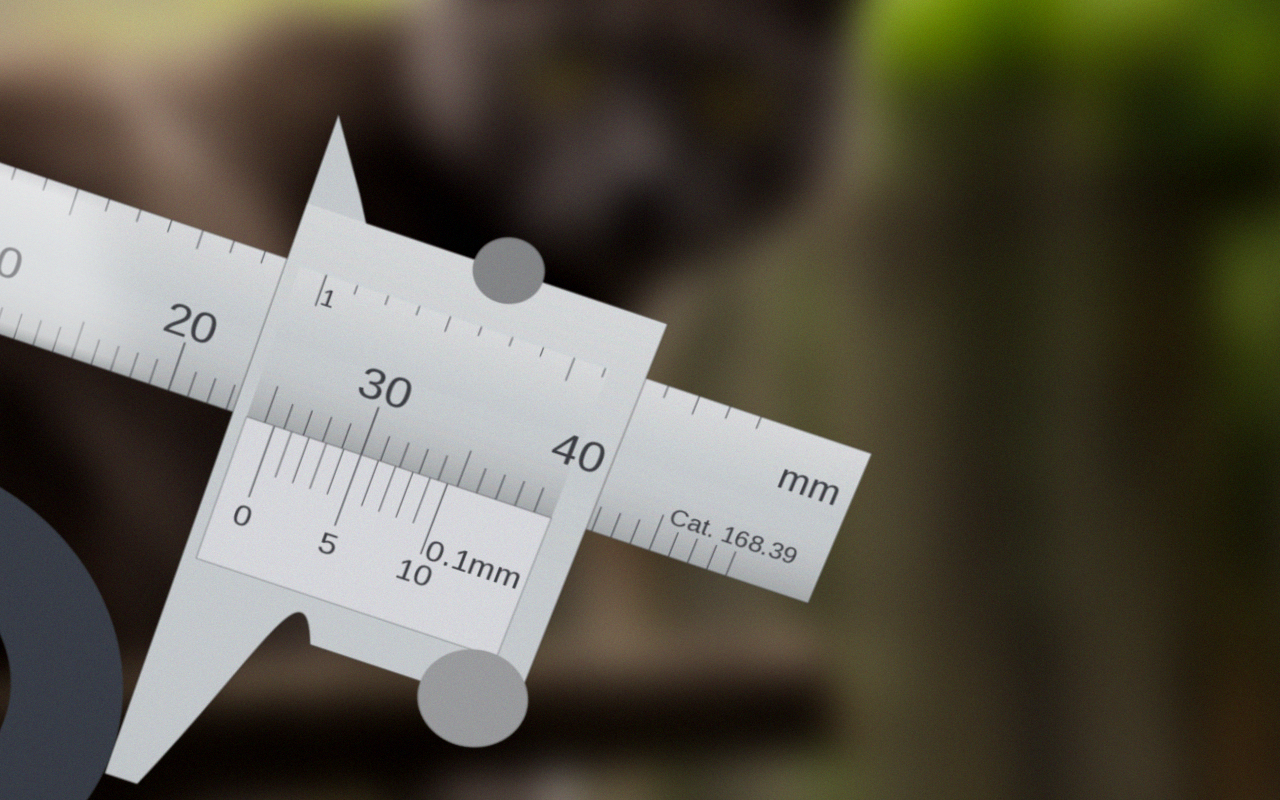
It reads 25.5 mm
